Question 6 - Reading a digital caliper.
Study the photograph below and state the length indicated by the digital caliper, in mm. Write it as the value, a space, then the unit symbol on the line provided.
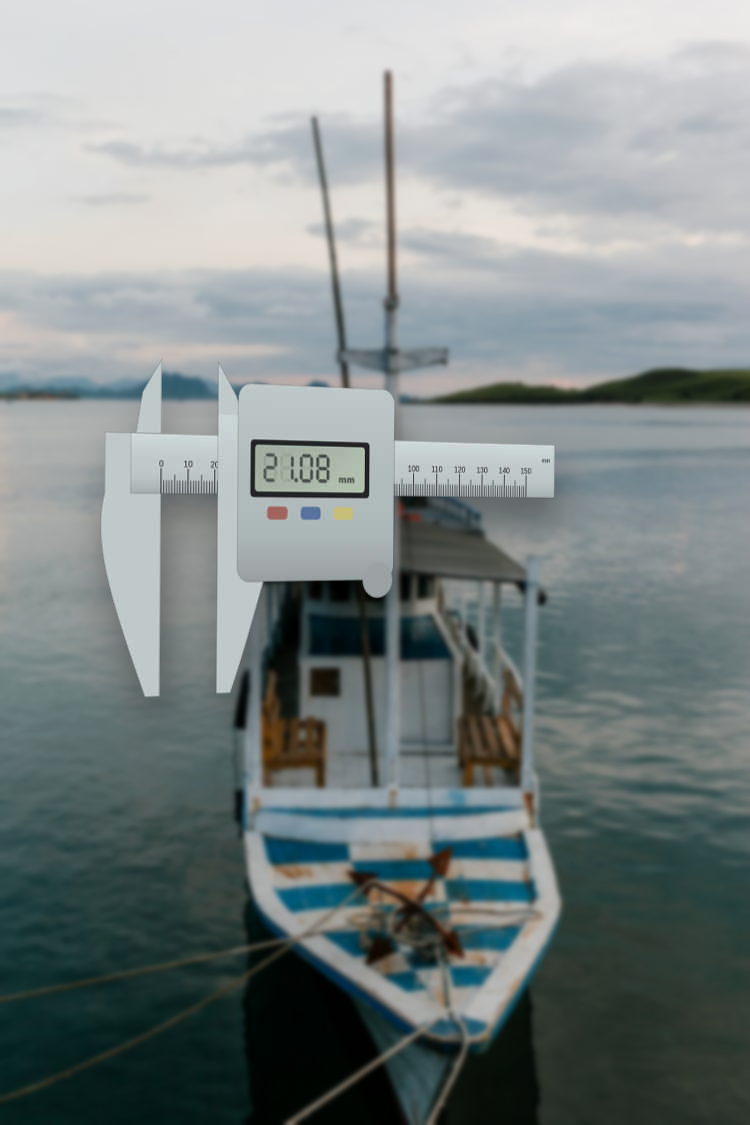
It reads 21.08 mm
